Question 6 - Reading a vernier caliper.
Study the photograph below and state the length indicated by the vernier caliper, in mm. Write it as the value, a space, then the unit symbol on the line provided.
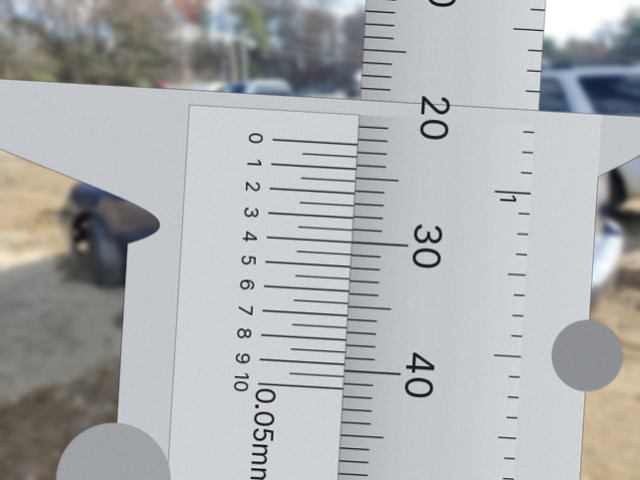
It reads 22.4 mm
